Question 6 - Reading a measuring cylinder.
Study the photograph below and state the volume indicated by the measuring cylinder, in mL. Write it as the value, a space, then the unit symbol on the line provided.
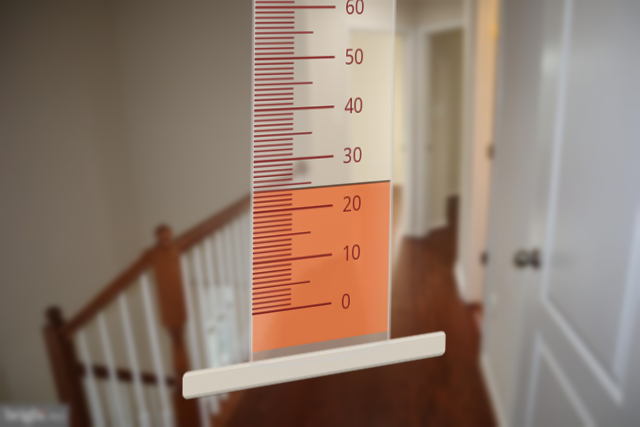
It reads 24 mL
